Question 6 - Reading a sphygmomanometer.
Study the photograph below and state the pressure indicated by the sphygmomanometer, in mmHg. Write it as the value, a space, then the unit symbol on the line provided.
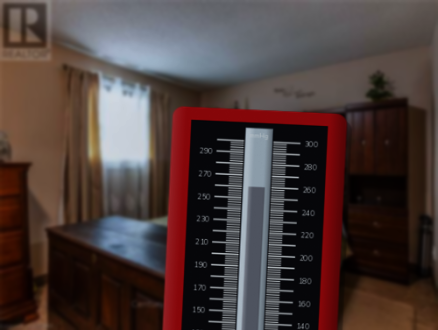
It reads 260 mmHg
